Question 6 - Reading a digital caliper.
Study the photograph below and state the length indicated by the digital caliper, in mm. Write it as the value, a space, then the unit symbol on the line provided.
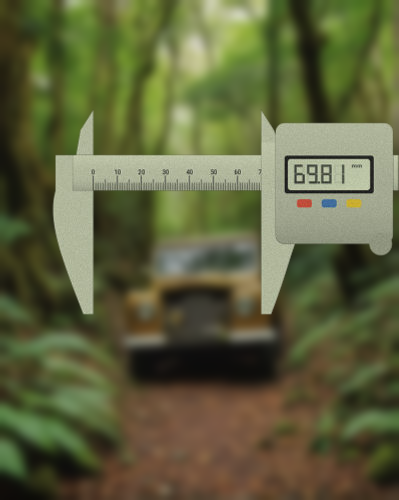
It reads 69.81 mm
